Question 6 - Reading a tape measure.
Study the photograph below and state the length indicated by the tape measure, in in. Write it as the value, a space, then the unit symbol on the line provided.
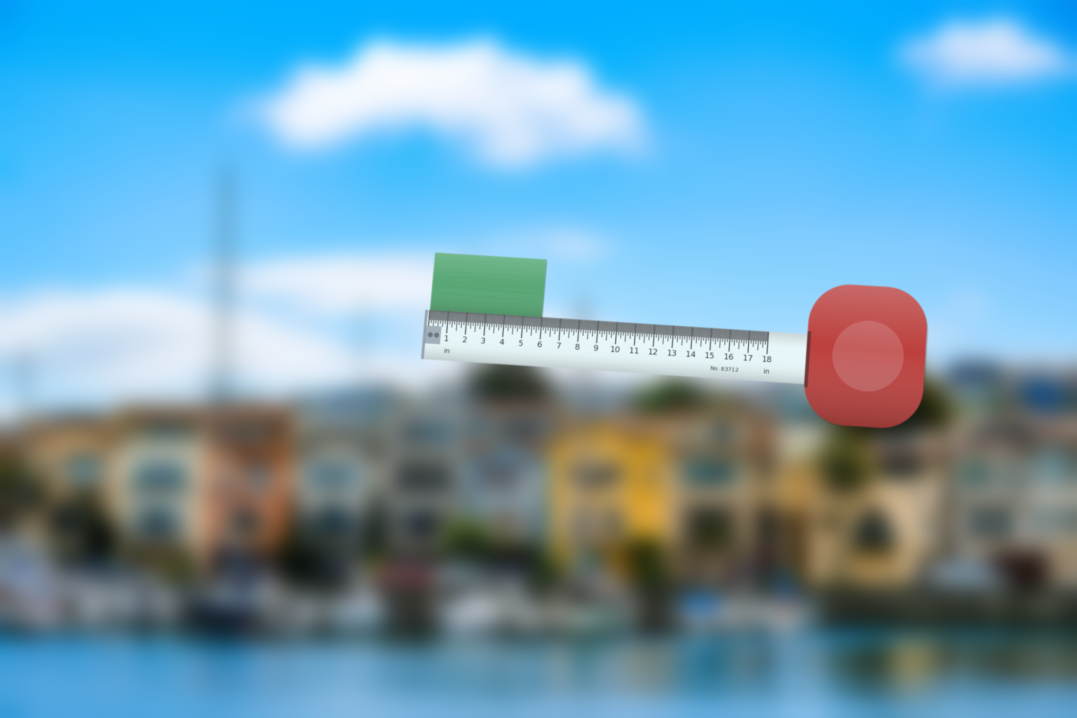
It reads 6 in
